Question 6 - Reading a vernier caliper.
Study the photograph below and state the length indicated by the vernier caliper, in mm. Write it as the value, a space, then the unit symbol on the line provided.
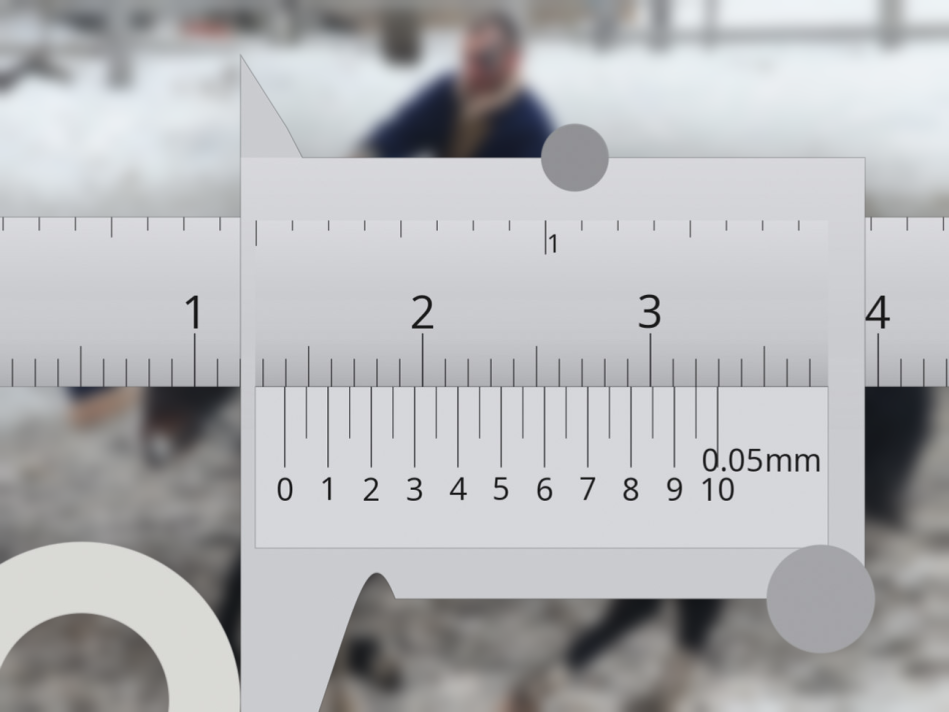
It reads 13.95 mm
